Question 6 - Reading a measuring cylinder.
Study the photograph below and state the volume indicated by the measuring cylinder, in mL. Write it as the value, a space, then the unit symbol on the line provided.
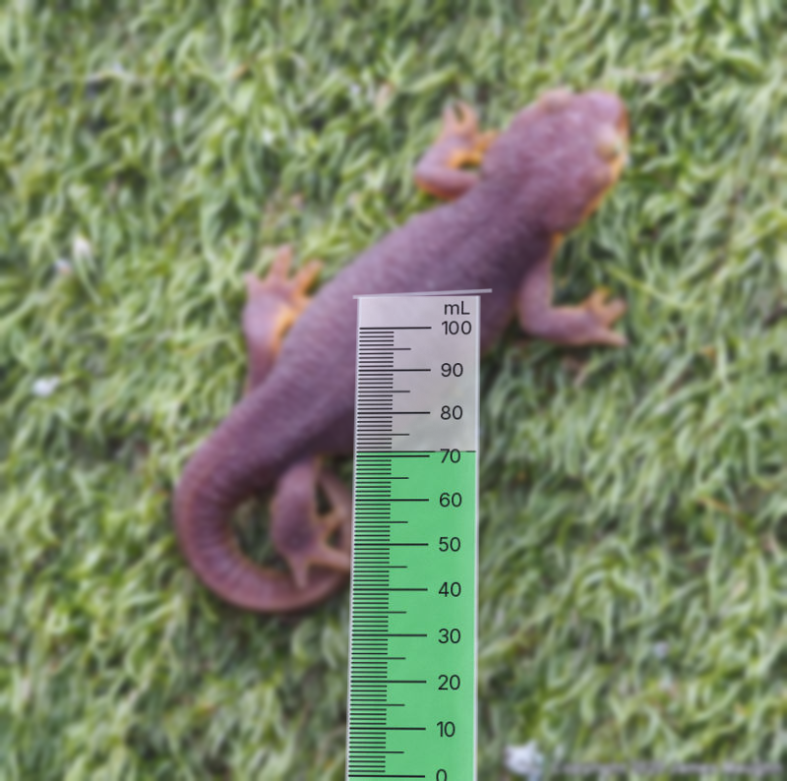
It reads 71 mL
